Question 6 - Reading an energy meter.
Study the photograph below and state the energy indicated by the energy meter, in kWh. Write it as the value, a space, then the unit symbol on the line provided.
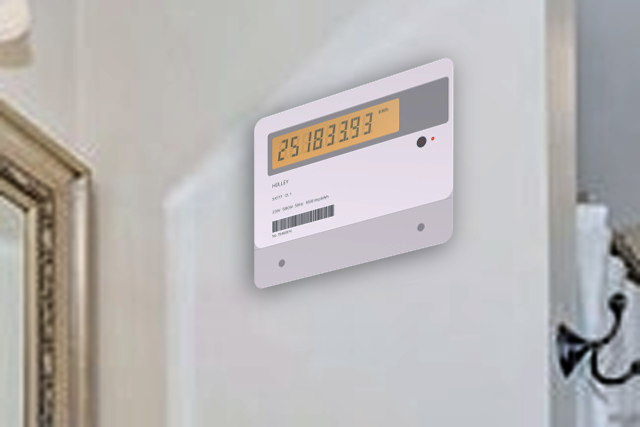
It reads 251833.93 kWh
